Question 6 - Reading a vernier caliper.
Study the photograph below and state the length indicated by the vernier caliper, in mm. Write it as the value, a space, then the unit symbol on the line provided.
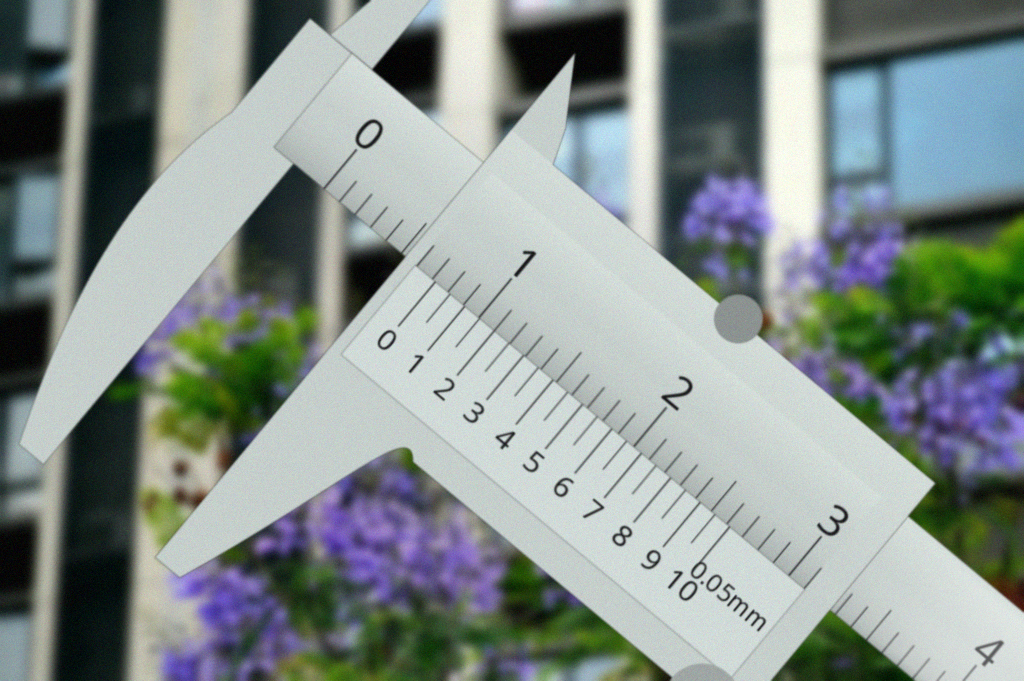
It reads 7.2 mm
